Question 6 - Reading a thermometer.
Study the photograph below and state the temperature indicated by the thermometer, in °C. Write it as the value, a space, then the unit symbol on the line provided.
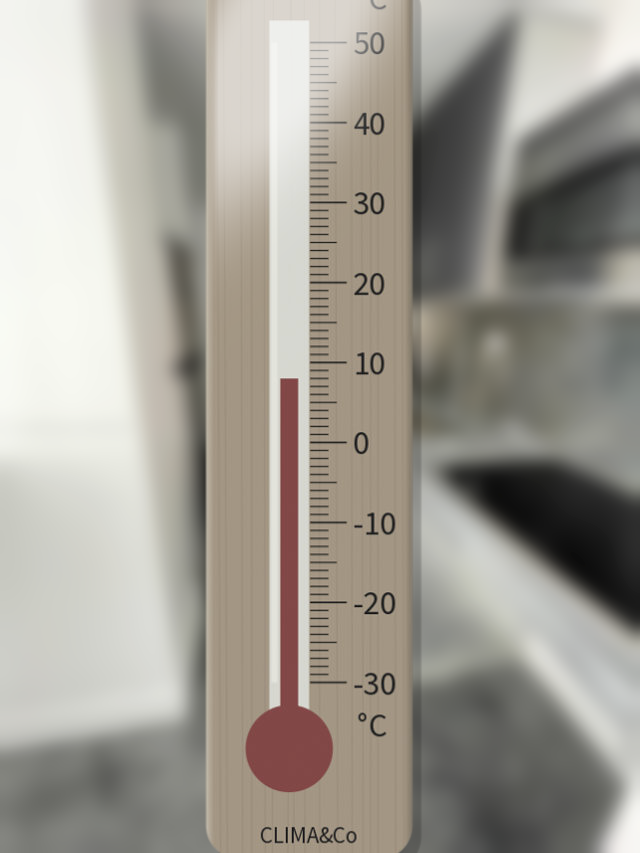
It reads 8 °C
